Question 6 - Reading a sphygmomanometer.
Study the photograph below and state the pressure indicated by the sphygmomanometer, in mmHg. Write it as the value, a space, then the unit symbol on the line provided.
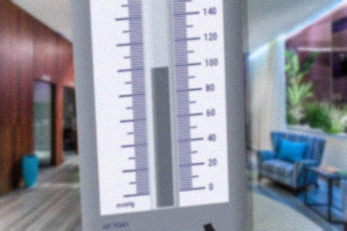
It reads 100 mmHg
